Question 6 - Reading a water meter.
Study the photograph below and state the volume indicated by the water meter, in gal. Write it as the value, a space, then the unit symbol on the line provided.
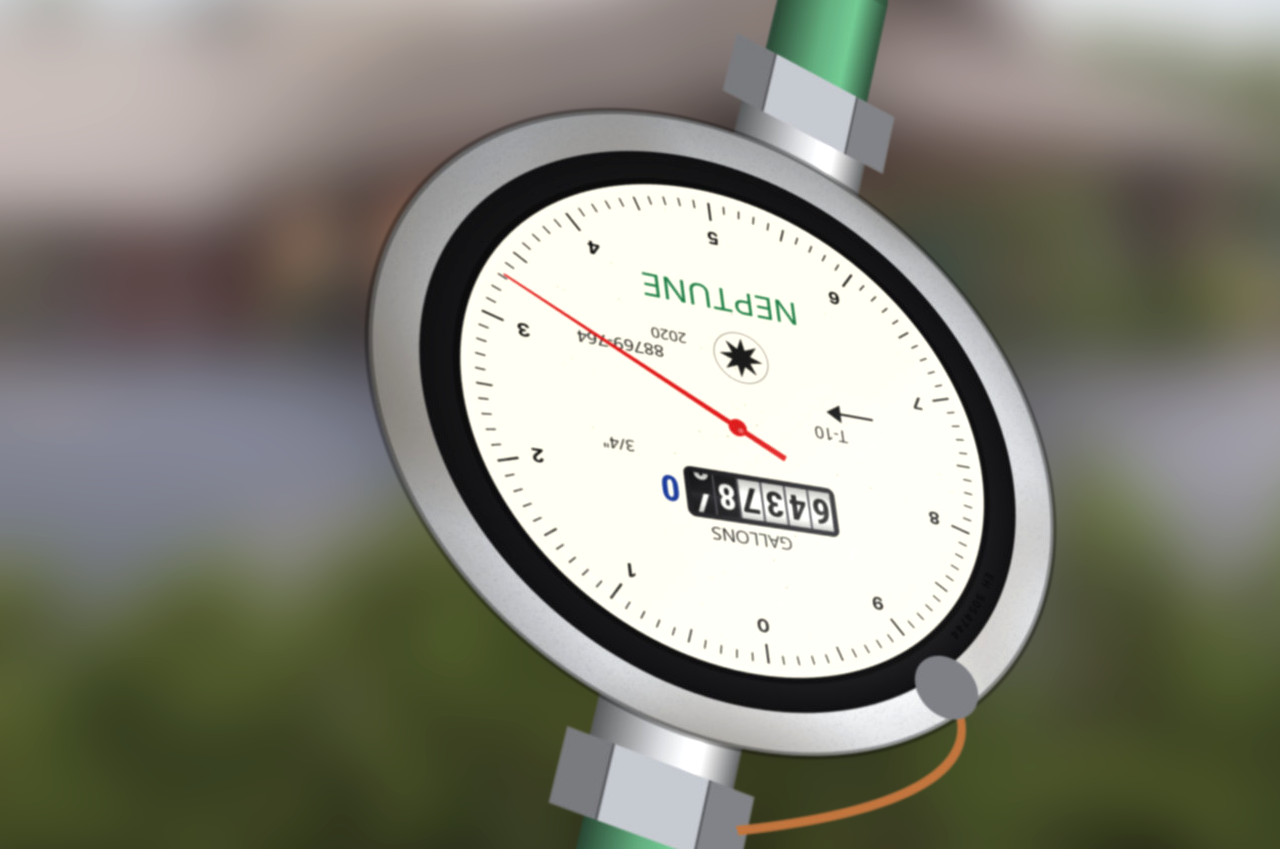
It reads 6437873.3 gal
